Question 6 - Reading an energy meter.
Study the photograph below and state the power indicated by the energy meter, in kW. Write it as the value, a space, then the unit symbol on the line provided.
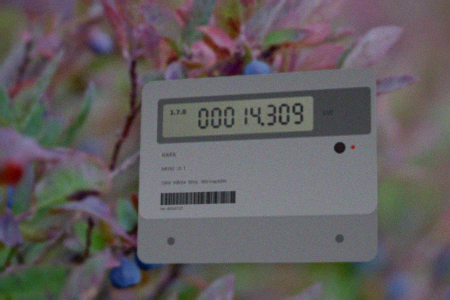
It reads 14.309 kW
